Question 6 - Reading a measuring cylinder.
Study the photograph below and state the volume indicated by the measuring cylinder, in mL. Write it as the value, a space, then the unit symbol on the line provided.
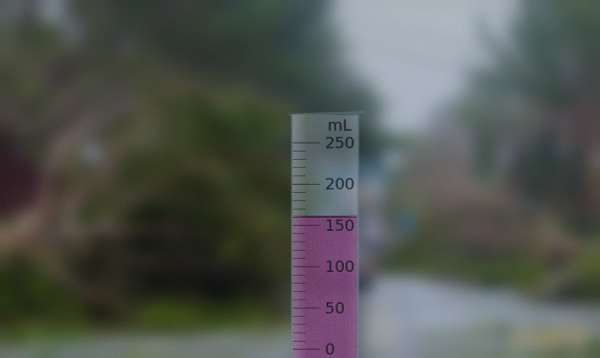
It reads 160 mL
